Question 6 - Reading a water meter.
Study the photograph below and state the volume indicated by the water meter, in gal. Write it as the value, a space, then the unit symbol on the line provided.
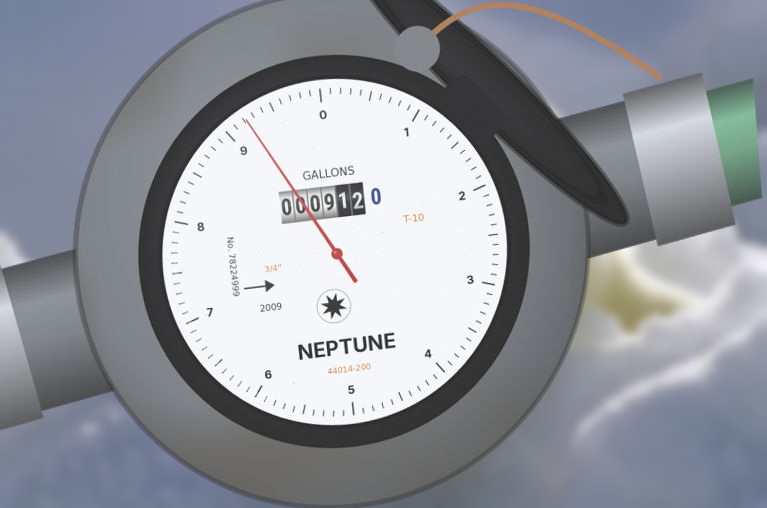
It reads 9119.2 gal
